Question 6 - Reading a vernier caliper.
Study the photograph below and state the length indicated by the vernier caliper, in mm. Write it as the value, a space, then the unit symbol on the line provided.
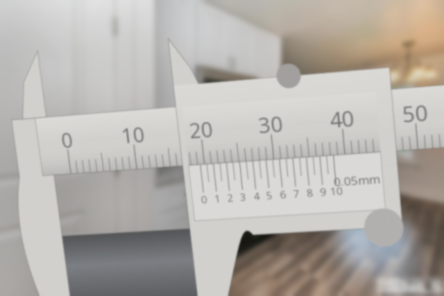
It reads 19.4 mm
